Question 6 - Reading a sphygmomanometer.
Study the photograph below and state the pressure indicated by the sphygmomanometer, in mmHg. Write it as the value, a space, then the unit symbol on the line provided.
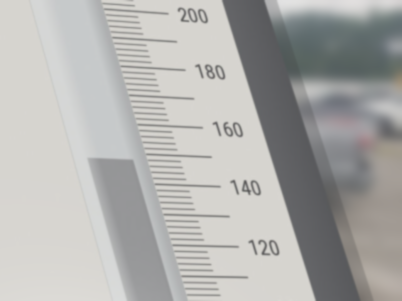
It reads 148 mmHg
